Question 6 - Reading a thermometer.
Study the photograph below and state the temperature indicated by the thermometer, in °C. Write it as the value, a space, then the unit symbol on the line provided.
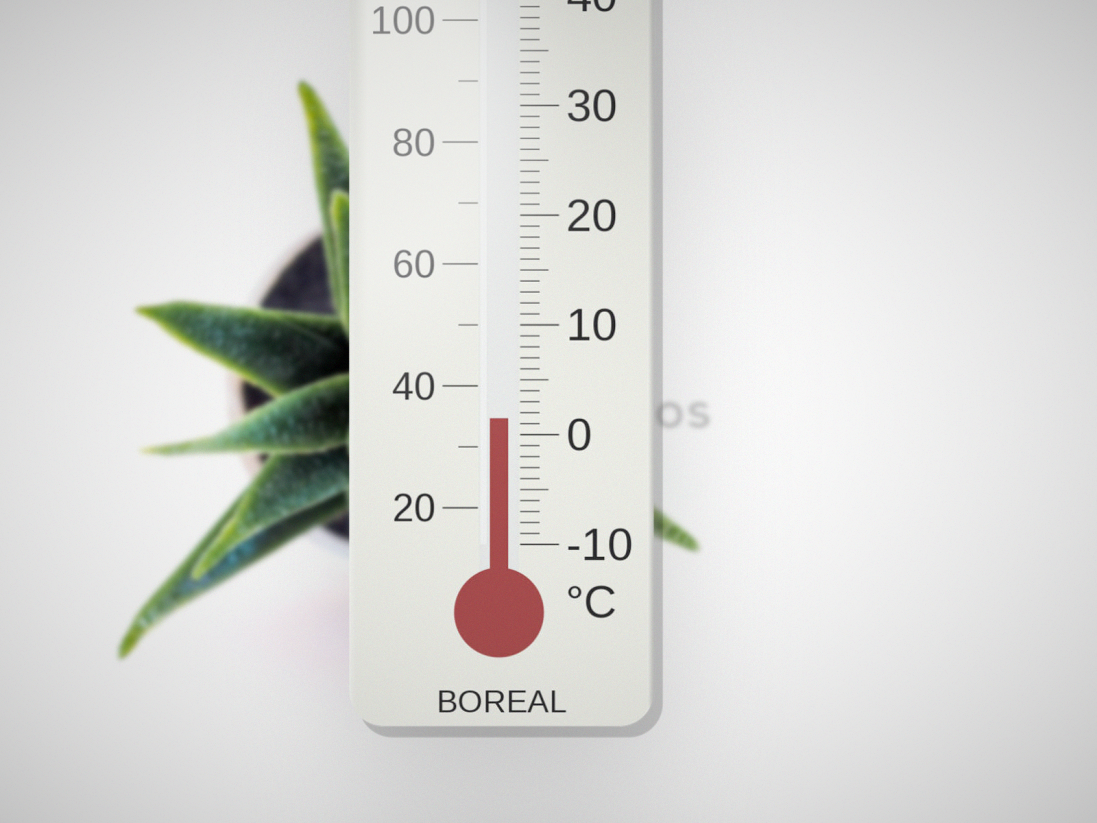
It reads 1.5 °C
